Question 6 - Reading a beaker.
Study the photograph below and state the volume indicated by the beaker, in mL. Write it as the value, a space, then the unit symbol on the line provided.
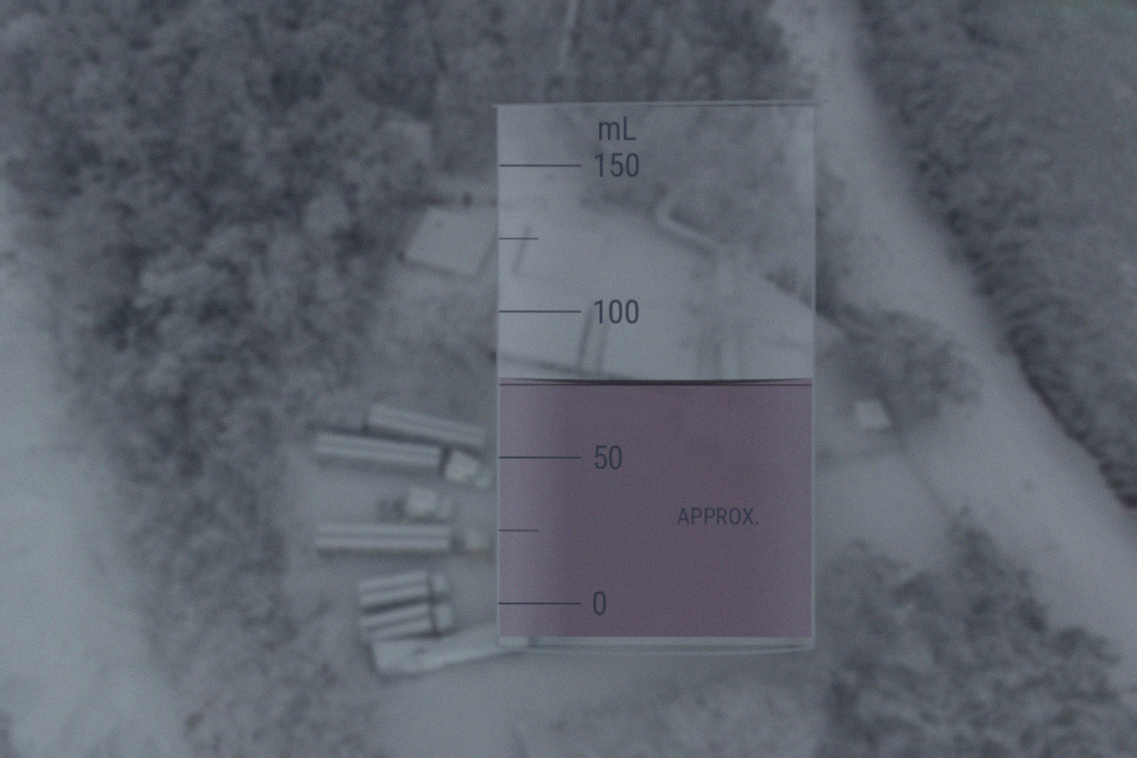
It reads 75 mL
